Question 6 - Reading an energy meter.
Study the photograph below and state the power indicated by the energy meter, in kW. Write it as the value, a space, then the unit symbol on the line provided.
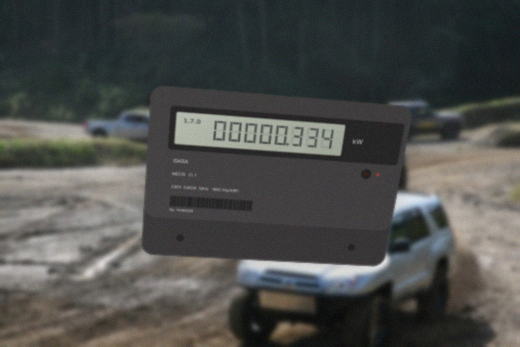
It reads 0.334 kW
